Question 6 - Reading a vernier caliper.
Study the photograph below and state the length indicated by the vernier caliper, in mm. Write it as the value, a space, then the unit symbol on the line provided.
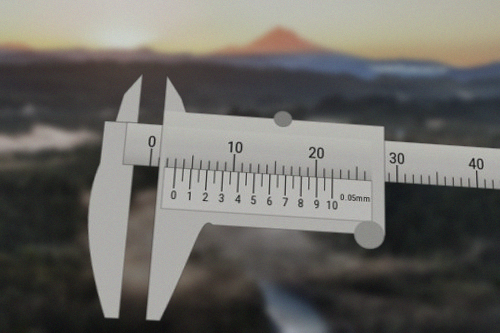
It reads 3.0 mm
